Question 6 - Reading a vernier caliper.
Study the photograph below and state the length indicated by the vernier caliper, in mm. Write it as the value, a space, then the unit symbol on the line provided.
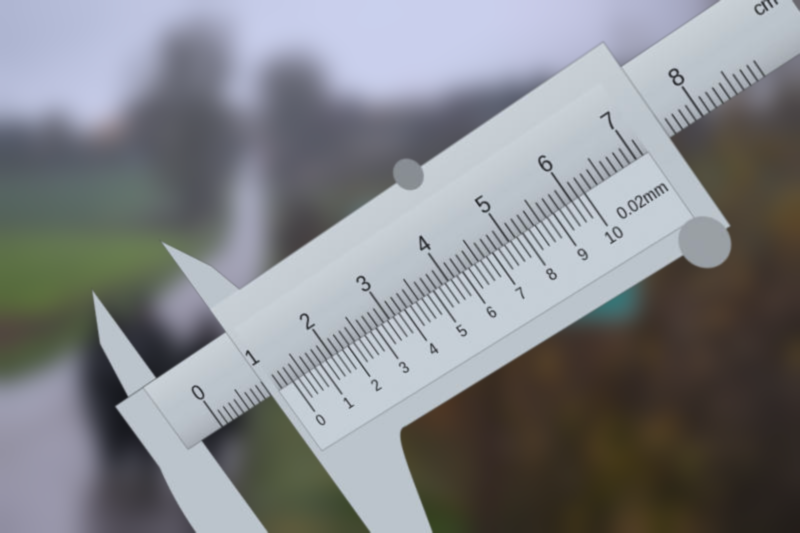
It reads 13.0 mm
